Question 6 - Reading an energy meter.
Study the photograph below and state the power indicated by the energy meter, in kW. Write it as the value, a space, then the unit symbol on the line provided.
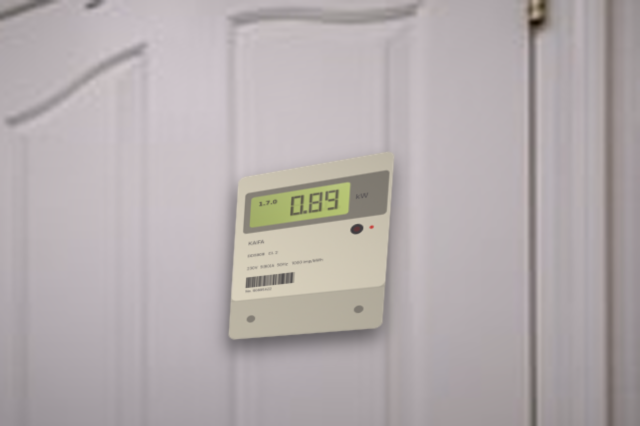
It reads 0.89 kW
